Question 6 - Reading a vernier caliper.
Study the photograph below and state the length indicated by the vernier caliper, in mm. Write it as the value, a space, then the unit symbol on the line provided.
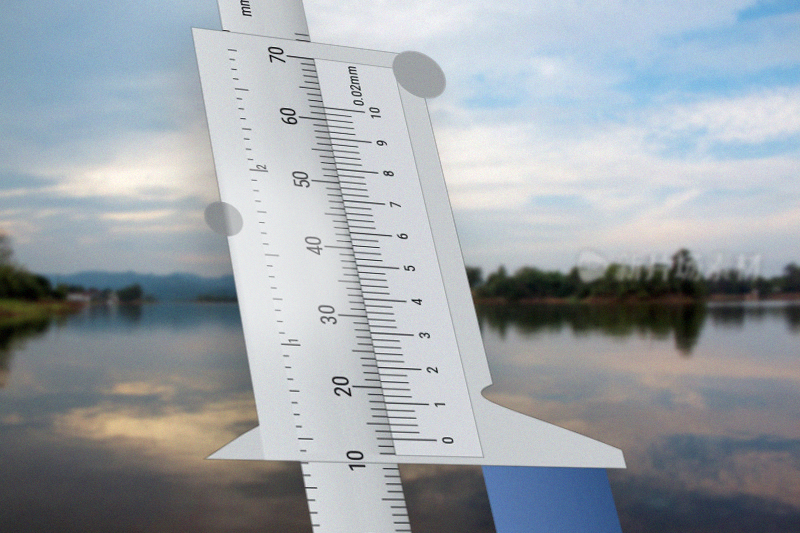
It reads 13.0 mm
